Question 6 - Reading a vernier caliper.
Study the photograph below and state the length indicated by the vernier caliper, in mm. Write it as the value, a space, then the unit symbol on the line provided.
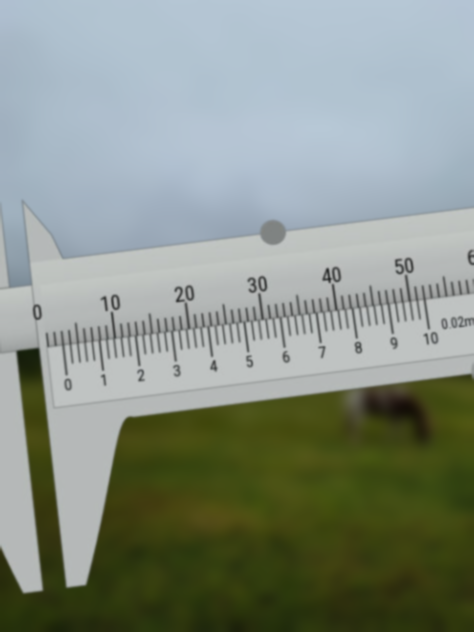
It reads 3.0 mm
